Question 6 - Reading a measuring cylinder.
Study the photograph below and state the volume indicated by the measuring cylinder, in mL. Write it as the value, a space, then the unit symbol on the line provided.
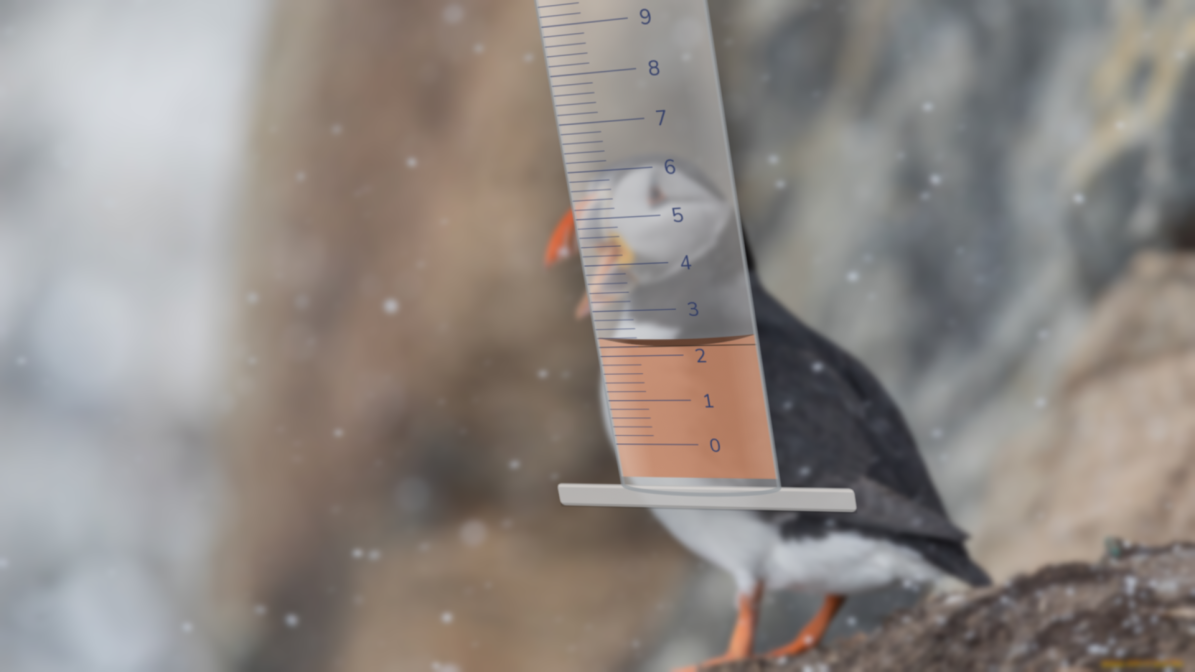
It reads 2.2 mL
